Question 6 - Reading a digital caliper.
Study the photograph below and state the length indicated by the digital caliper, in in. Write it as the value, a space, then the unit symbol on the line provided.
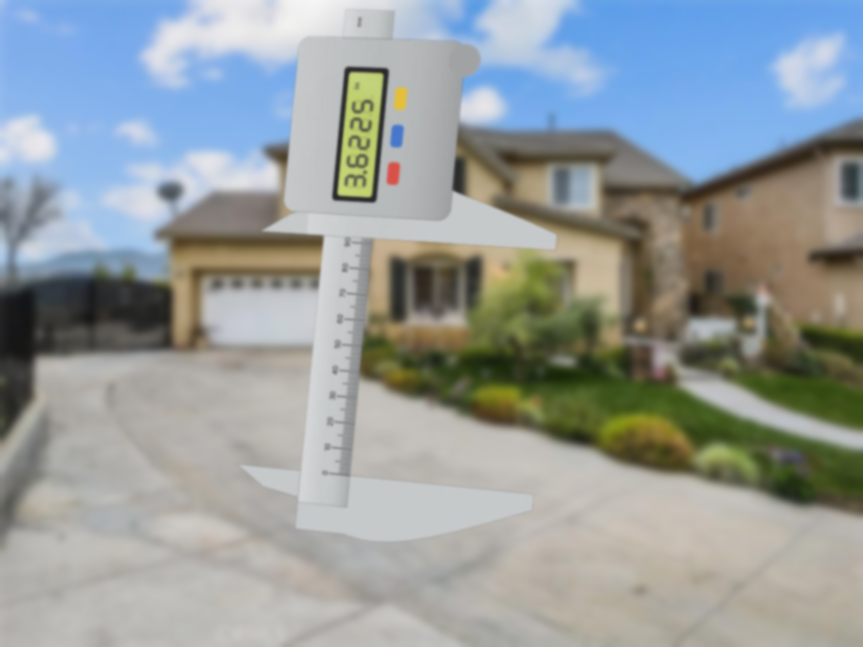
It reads 3.6225 in
